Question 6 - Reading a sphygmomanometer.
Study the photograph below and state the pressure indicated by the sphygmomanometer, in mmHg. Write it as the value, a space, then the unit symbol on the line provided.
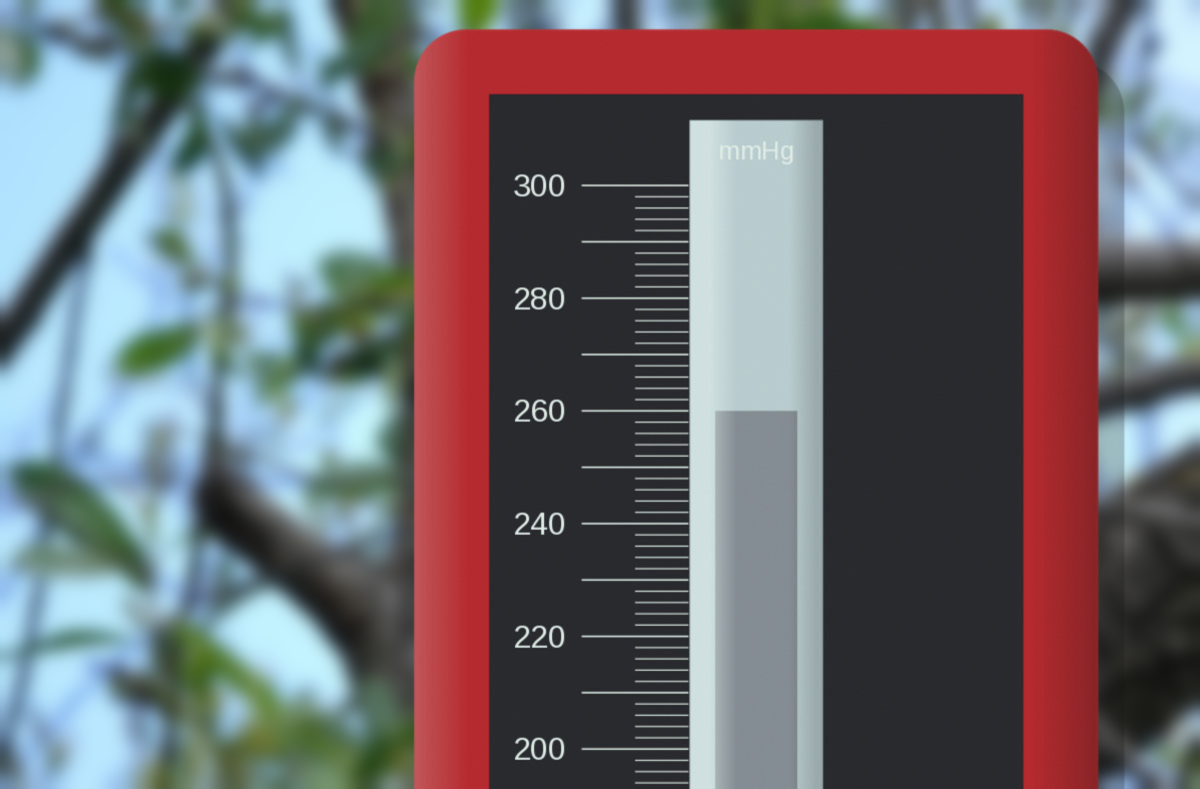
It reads 260 mmHg
